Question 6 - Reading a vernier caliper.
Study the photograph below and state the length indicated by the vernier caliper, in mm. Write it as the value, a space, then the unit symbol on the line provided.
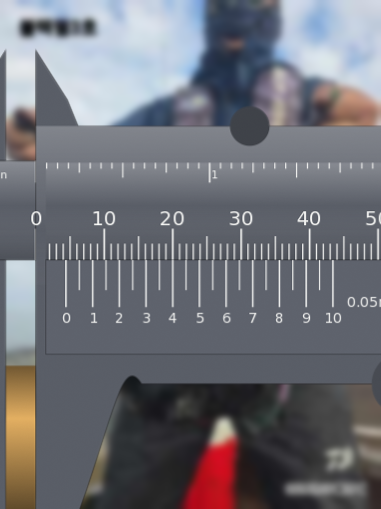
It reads 4.4 mm
